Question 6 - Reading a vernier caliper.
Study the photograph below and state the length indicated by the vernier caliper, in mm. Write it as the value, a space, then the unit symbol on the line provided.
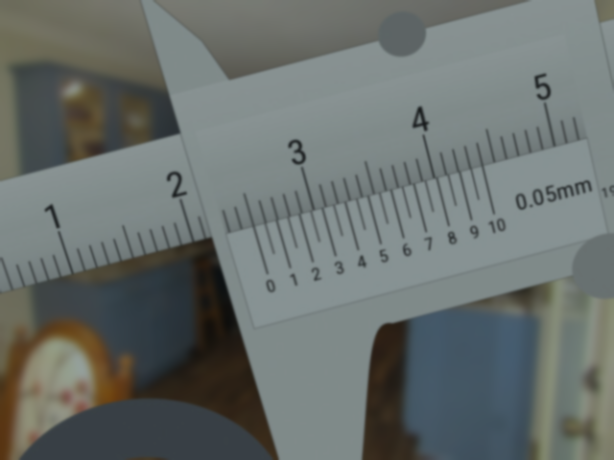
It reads 25.0 mm
